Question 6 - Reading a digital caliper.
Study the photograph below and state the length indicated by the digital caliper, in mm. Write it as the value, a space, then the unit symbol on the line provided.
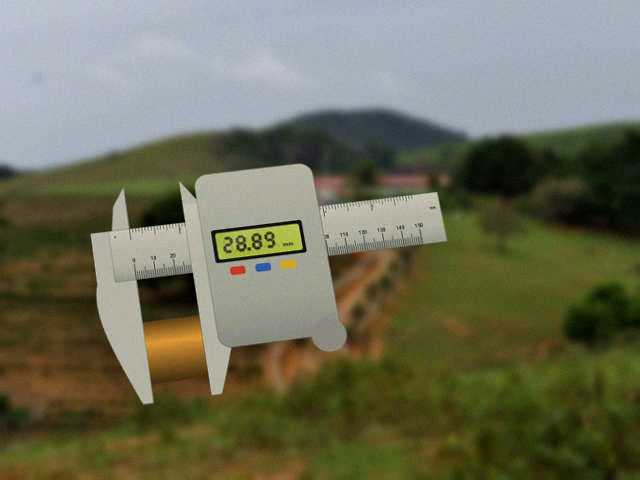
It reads 28.89 mm
